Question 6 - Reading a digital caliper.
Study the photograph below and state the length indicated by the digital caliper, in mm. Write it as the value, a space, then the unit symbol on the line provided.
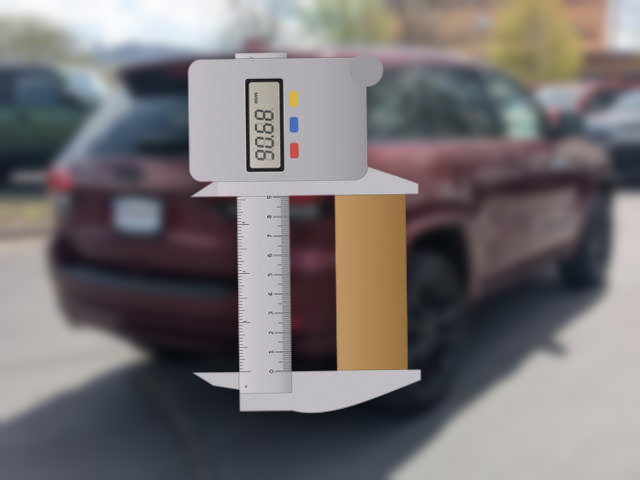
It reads 90.68 mm
